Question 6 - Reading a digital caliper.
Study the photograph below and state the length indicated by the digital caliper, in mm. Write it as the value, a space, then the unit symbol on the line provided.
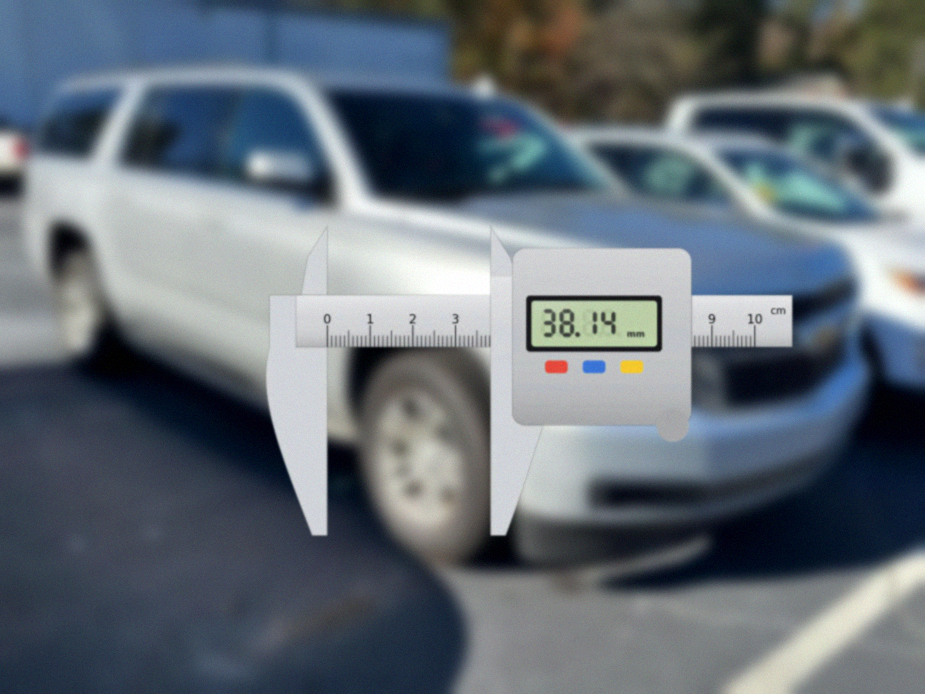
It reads 38.14 mm
